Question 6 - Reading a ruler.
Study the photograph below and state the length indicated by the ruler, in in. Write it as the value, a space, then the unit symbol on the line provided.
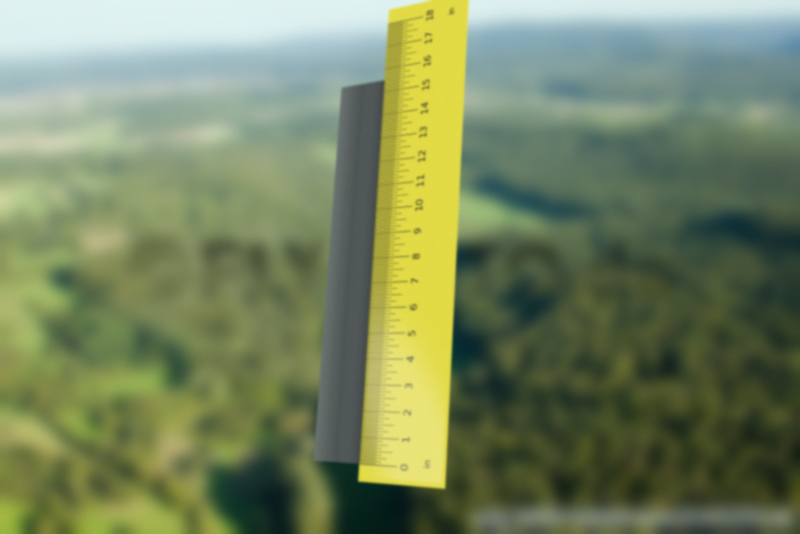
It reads 15.5 in
